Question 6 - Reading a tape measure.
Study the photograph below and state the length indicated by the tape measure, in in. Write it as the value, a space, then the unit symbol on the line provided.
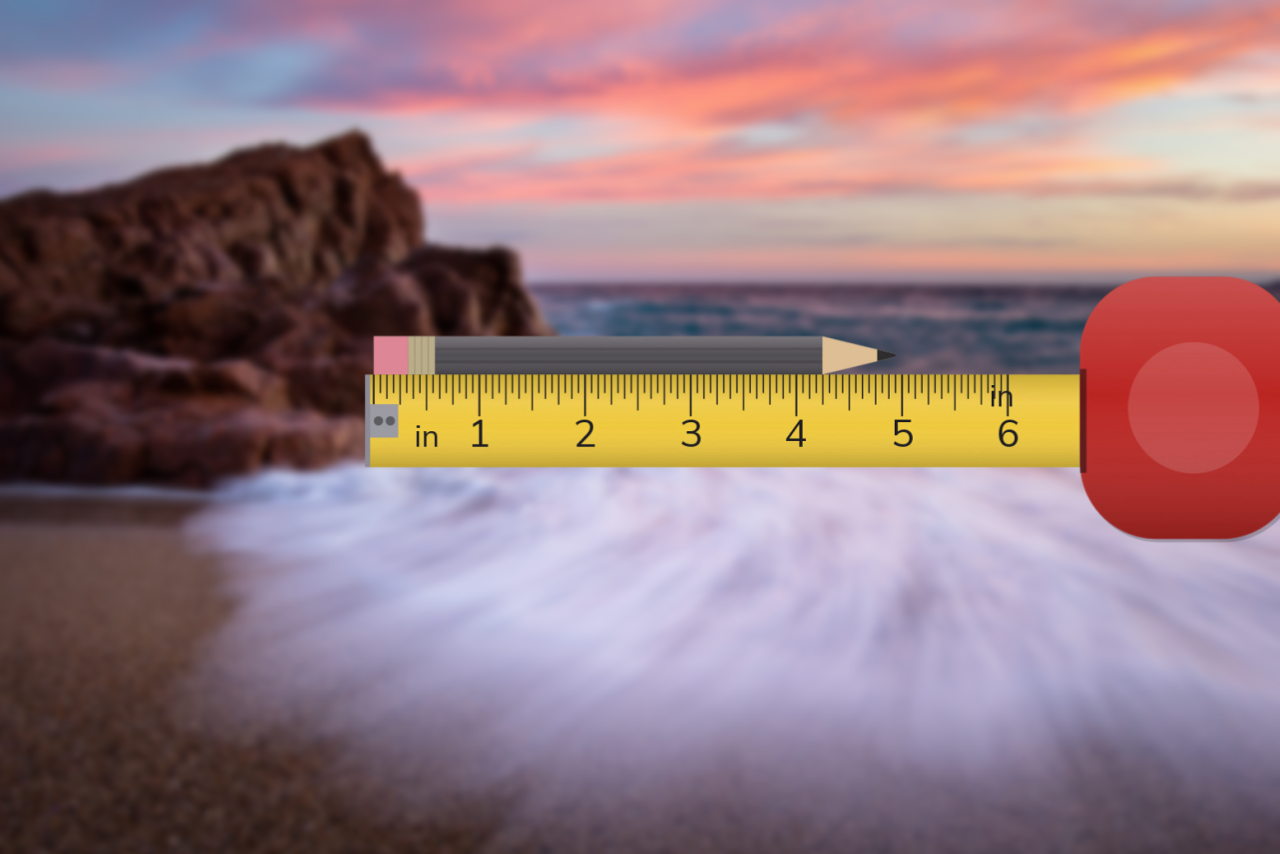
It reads 4.9375 in
